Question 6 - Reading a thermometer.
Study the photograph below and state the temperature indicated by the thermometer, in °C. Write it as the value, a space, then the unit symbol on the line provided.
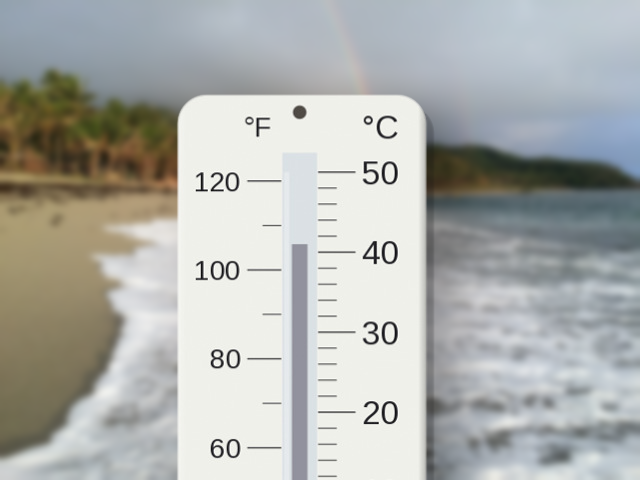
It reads 41 °C
